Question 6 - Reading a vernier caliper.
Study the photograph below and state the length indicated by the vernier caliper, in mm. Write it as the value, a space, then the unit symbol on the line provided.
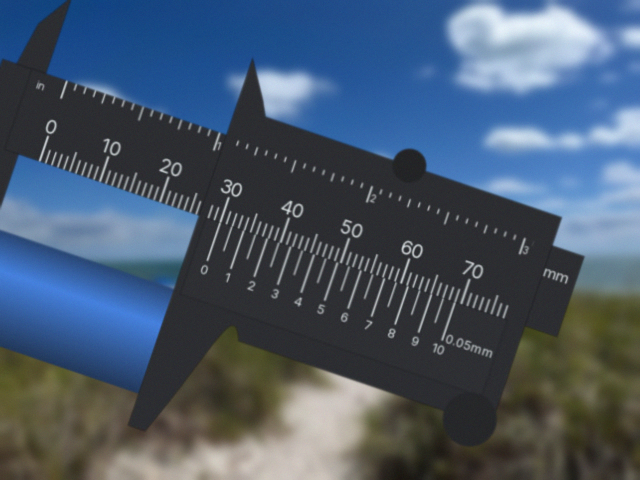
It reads 30.0 mm
